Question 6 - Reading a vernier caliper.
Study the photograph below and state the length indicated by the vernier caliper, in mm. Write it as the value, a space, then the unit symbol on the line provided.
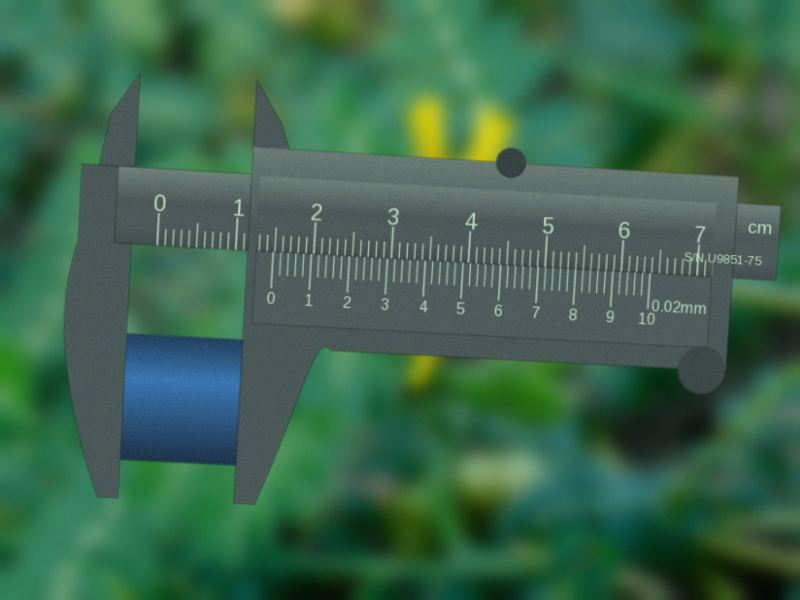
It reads 14.8 mm
